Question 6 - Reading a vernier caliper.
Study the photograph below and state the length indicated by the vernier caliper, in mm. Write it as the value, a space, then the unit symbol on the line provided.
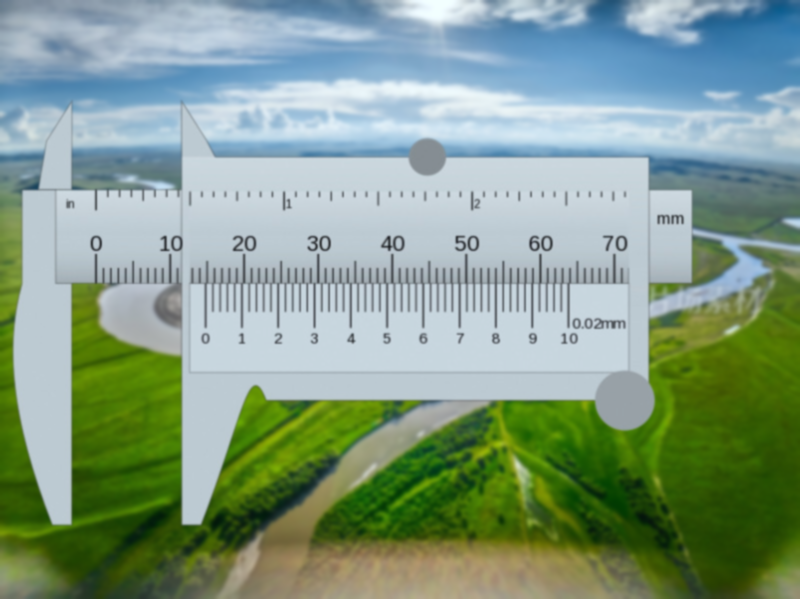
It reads 14.8 mm
